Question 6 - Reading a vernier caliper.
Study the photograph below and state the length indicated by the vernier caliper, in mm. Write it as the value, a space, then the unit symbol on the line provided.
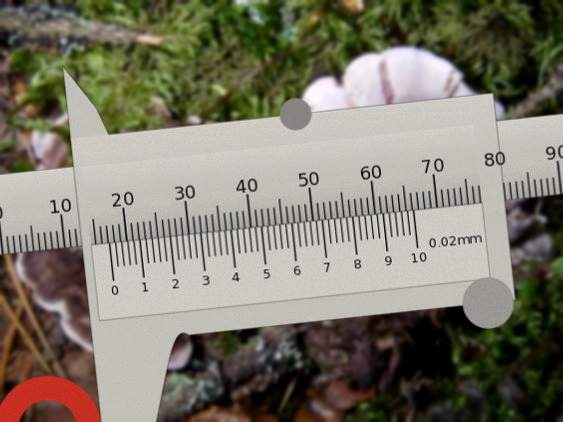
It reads 17.2 mm
